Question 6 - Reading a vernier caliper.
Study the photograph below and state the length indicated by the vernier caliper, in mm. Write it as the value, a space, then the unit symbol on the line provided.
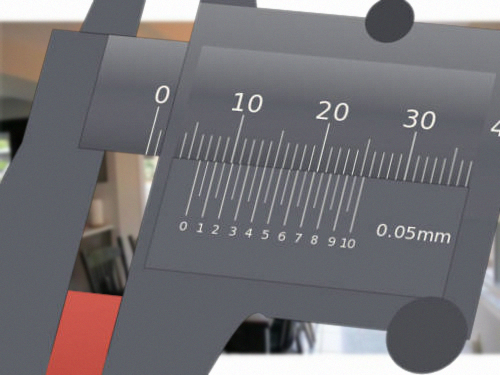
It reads 6.4 mm
